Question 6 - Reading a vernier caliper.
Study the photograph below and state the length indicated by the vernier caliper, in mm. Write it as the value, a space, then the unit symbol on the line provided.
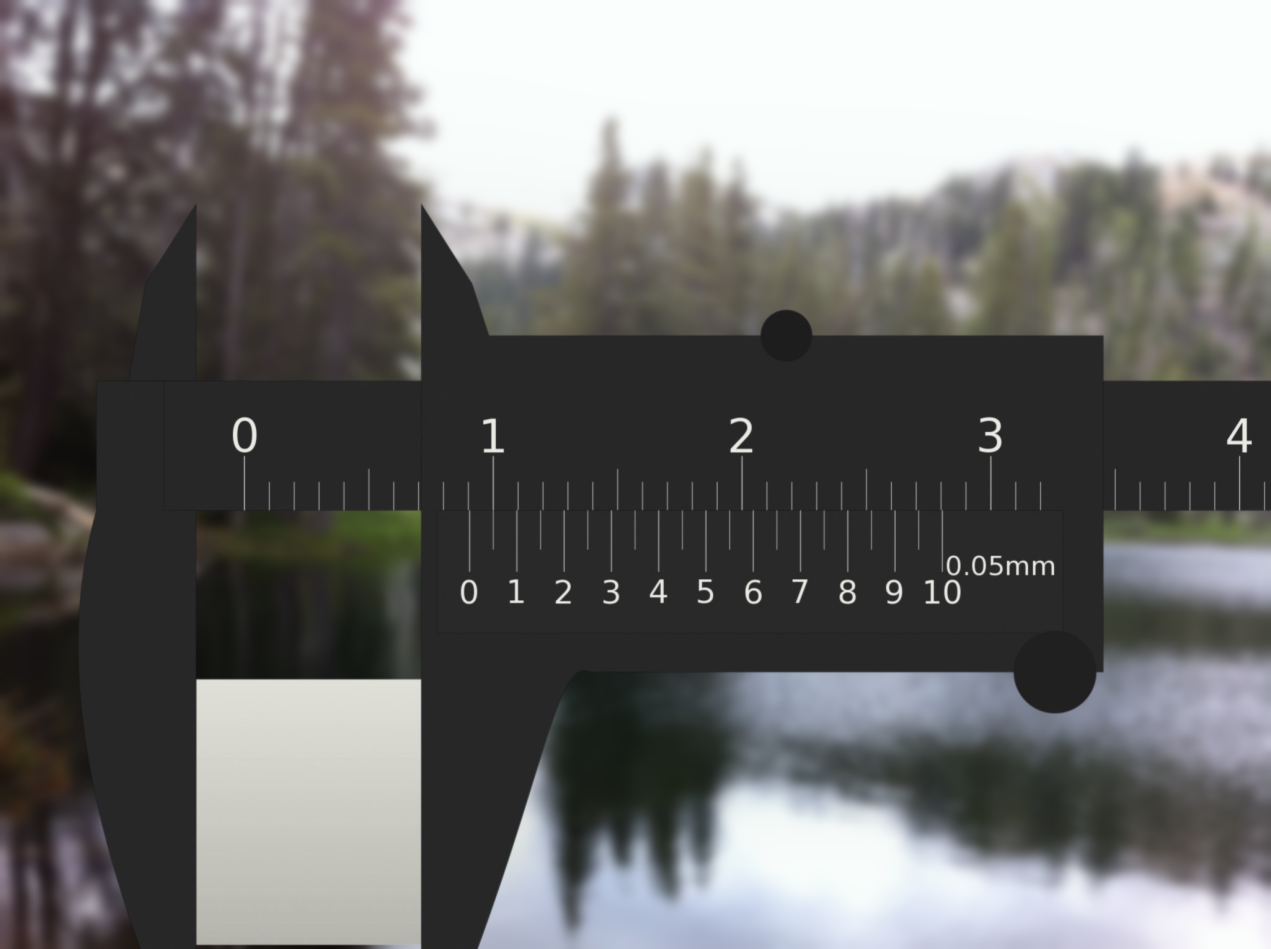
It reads 9.05 mm
